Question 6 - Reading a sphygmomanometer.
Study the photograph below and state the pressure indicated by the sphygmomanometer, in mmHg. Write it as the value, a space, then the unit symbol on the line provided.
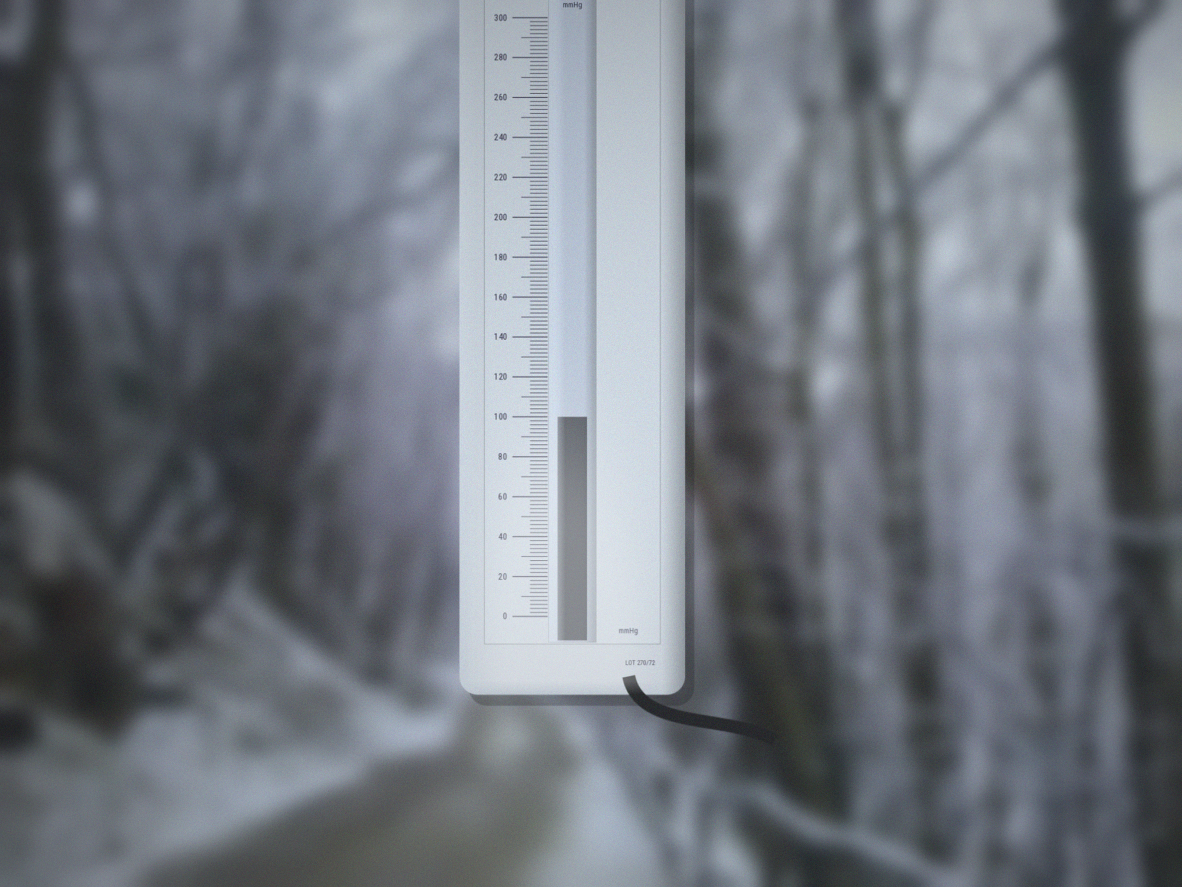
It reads 100 mmHg
